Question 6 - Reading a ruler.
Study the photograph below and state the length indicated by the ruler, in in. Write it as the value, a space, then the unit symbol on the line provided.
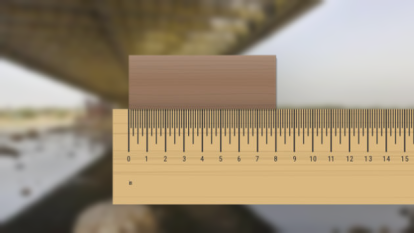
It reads 8 in
